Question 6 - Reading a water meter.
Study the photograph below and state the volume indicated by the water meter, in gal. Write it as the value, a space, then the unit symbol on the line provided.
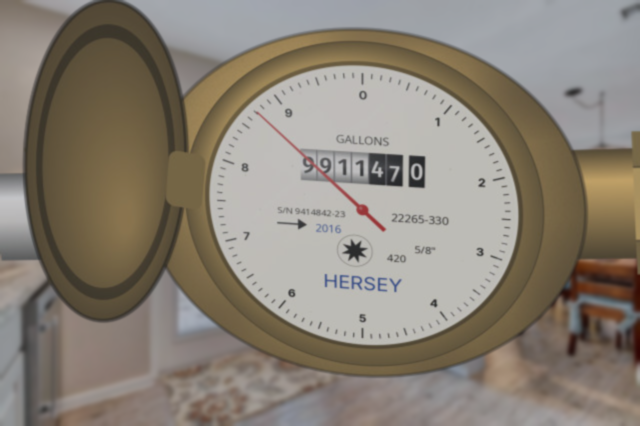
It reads 9911468.7 gal
